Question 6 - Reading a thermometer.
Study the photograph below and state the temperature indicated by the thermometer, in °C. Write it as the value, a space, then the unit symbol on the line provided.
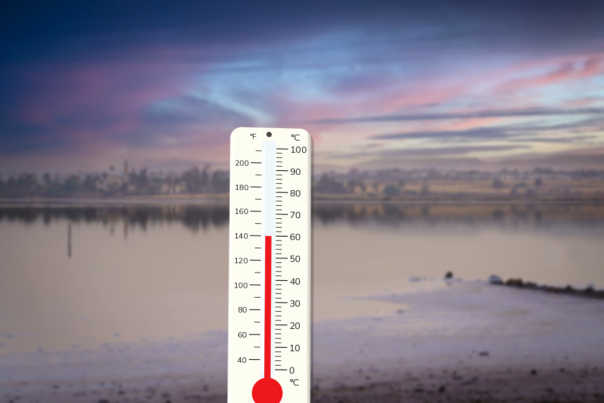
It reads 60 °C
